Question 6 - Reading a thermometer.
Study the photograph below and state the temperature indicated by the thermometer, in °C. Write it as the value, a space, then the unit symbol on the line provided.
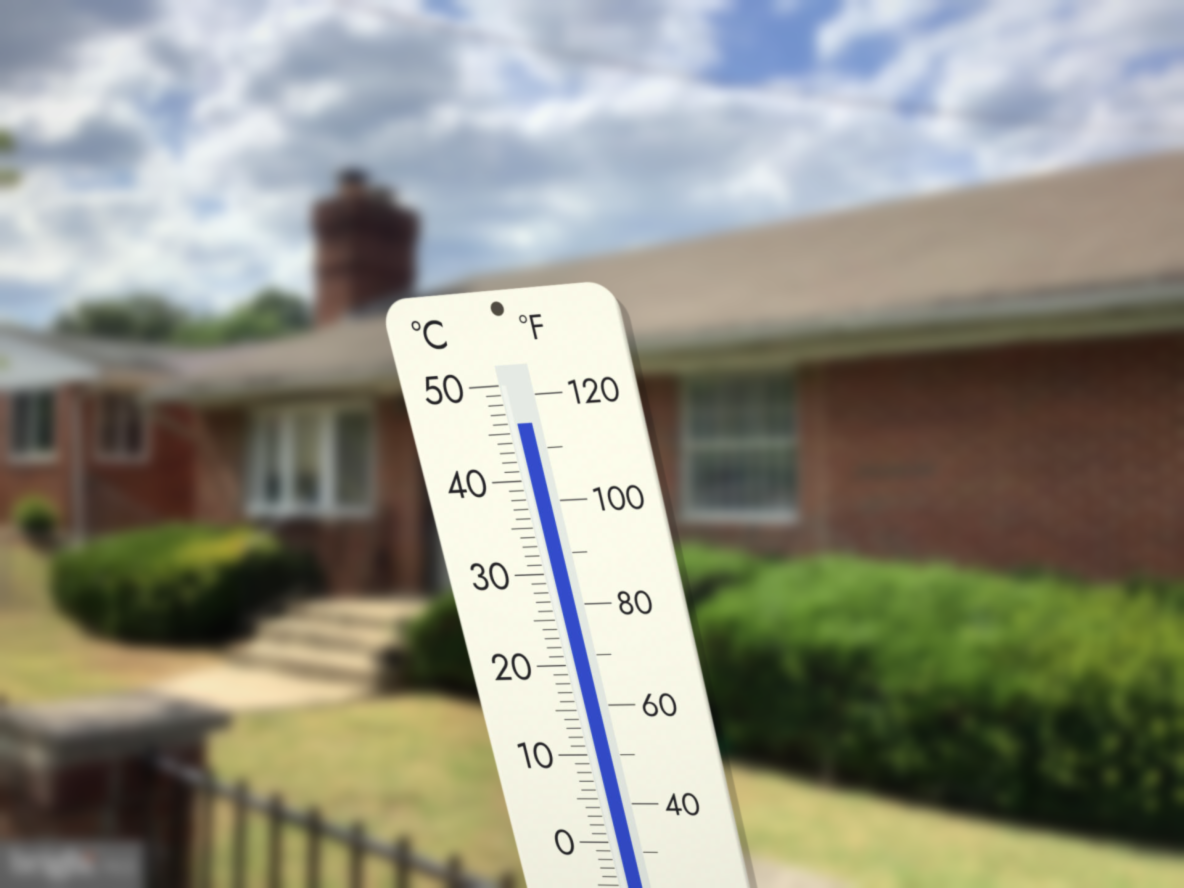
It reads 46 °C
